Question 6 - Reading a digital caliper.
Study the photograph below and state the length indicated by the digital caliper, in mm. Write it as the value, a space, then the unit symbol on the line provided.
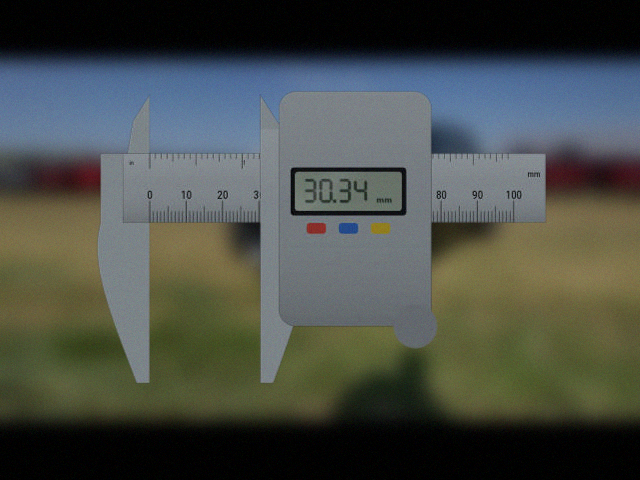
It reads 30.34 mm
